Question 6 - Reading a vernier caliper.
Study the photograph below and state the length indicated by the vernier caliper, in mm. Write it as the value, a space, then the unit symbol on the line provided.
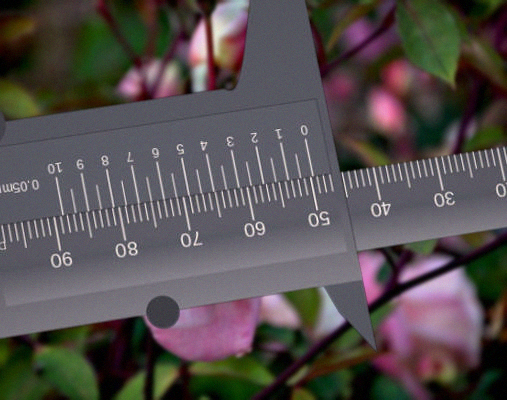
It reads 49.6 mm
